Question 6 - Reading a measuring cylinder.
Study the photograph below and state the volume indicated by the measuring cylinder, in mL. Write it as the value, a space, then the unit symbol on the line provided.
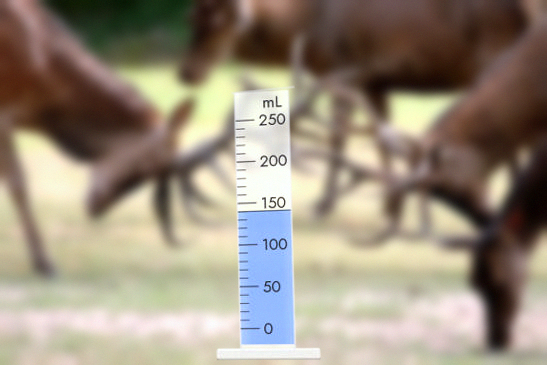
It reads 140 mL
